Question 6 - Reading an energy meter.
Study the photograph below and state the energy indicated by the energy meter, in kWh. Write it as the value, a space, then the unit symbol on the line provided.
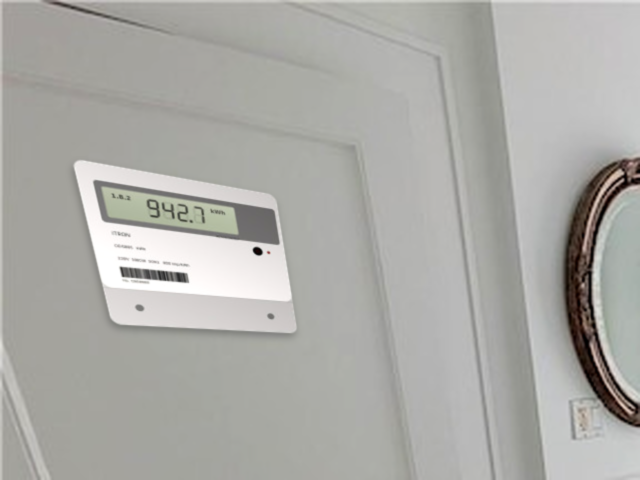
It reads 942.7 kWh
